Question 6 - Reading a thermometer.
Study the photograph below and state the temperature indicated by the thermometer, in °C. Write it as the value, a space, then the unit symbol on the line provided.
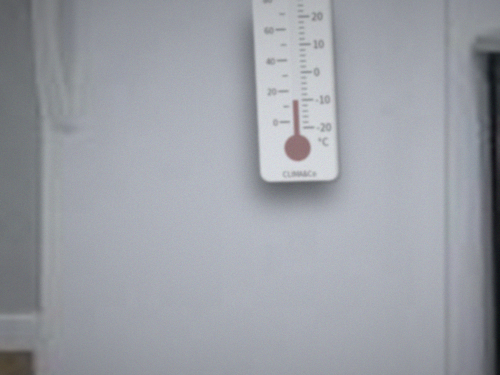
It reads -10 °C
